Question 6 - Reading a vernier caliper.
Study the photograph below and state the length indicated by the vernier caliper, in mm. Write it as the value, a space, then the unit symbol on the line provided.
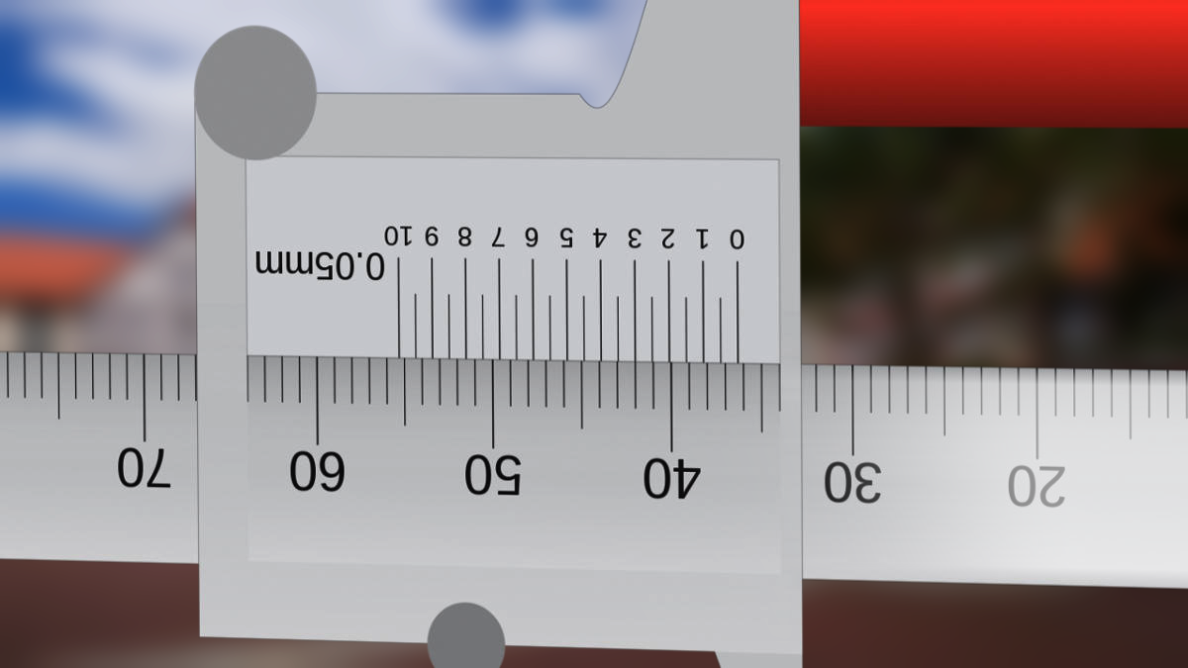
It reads 36.3 mm
